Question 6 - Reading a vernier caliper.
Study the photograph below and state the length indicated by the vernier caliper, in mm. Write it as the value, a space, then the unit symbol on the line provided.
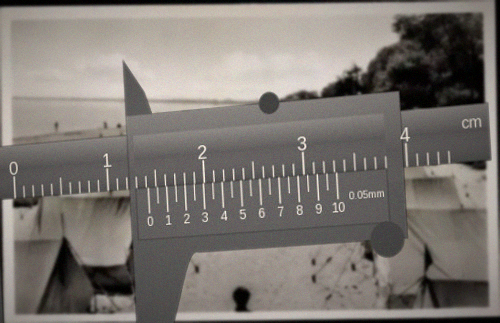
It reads 14.2 mm
